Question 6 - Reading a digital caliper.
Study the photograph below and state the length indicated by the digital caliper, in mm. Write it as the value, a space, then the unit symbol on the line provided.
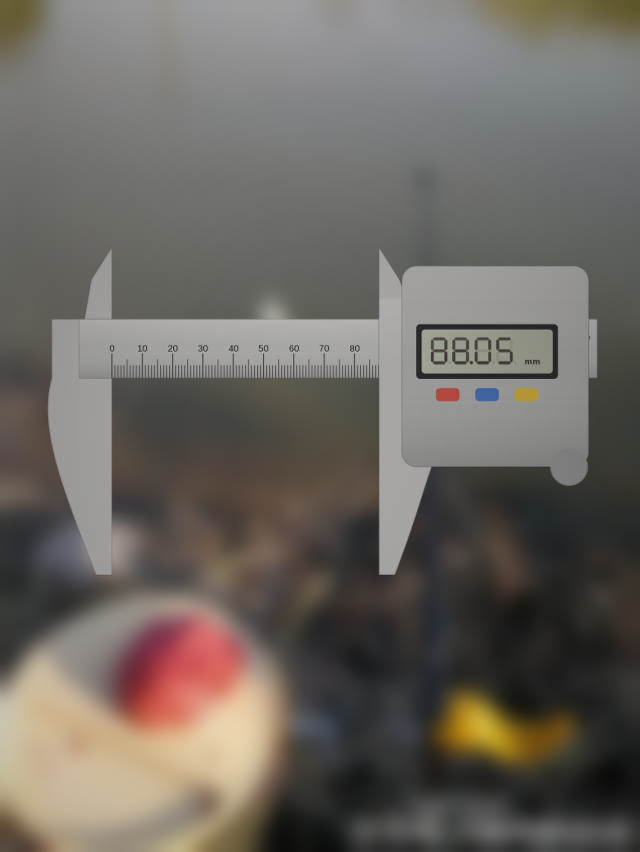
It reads 88.05 mm
